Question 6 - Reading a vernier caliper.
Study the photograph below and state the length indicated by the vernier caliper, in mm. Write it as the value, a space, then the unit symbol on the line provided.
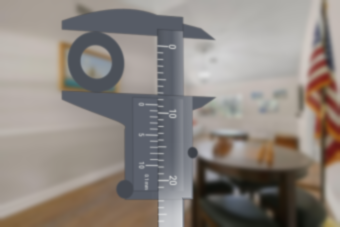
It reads 8.8 mm
